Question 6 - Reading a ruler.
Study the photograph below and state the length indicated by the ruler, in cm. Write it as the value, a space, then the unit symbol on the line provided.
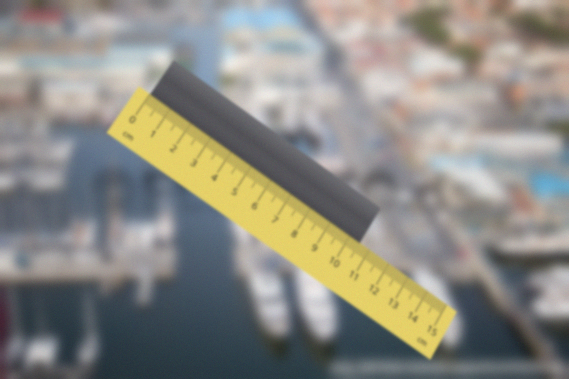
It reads 10.5 cm
